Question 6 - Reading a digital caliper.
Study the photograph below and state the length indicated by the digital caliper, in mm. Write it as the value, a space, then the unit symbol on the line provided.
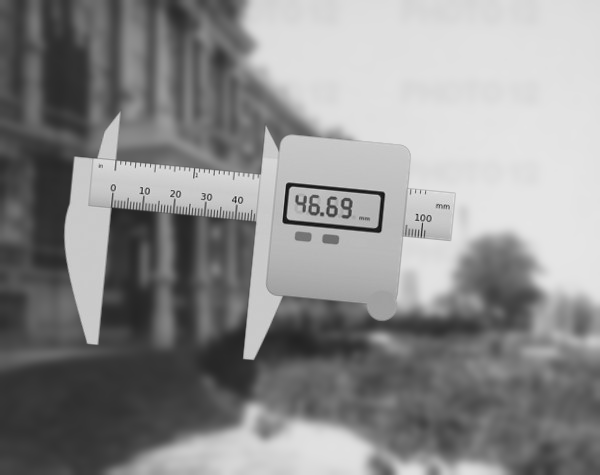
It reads 46.69 mm
